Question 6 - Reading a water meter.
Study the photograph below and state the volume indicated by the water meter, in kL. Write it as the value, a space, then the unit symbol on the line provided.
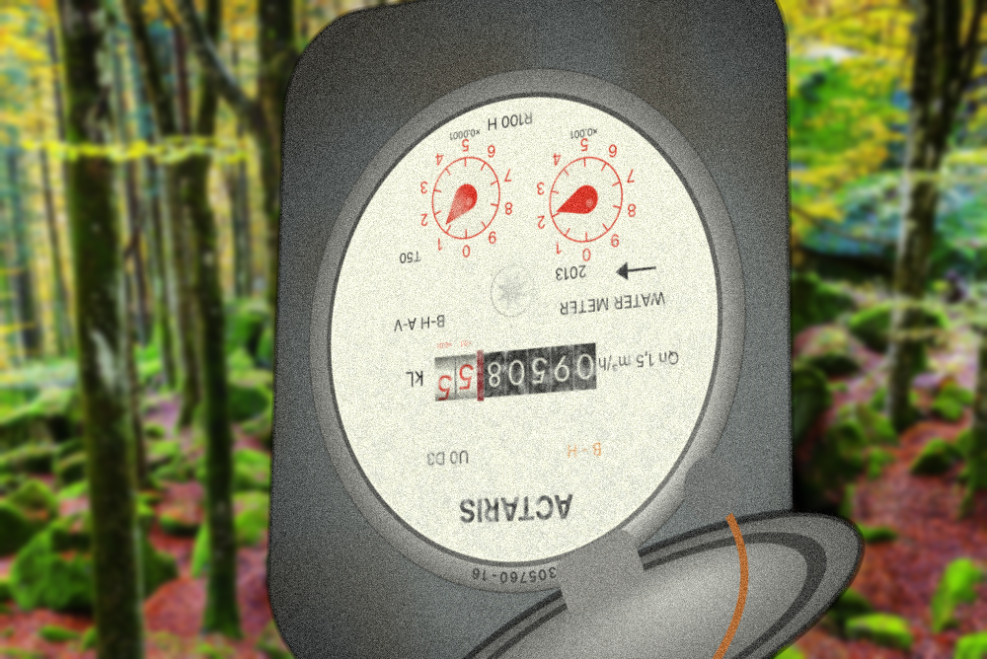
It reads 9508.5521 kL
